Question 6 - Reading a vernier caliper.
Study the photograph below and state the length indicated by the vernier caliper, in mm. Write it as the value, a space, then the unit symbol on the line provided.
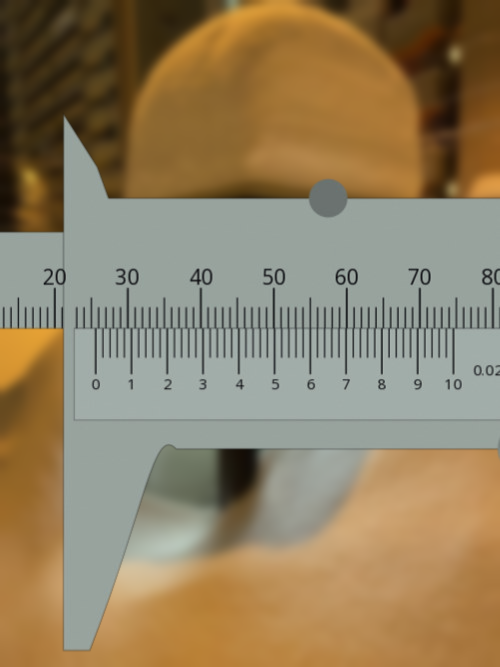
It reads 25.6 mm
